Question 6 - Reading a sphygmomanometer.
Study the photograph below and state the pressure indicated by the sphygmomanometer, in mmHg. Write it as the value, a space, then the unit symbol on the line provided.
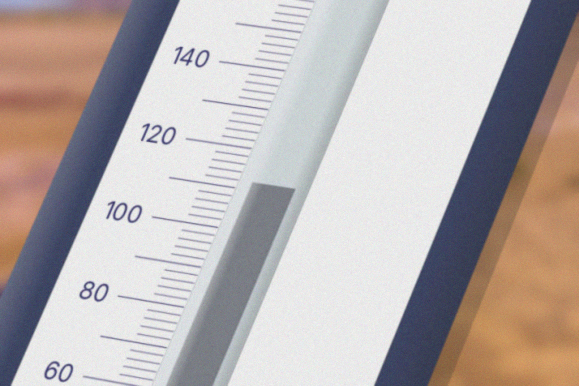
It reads 112 mmHg
